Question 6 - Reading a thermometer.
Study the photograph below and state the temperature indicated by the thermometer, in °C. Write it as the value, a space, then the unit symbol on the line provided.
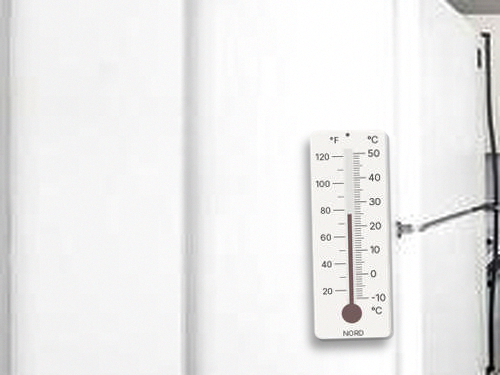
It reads 25 °C
